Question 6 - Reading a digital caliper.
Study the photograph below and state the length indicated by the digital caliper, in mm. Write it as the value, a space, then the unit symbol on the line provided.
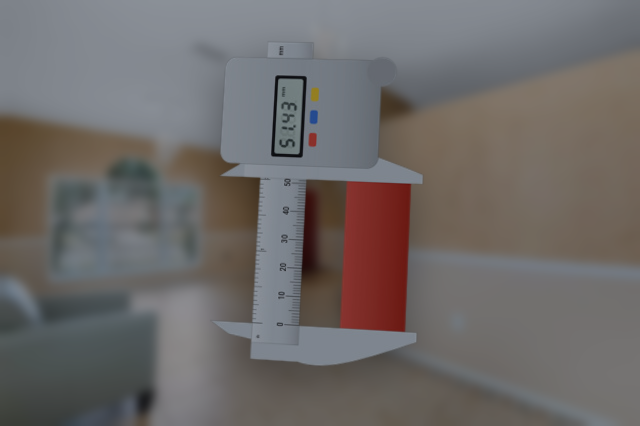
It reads 51.43 mm
